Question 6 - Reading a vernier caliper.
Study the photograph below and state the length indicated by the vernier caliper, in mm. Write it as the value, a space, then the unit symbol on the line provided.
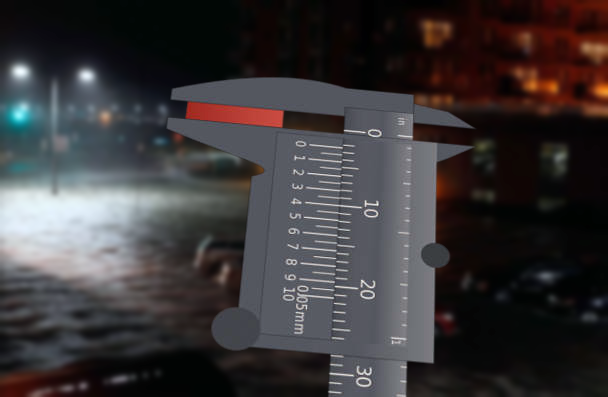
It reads 2.4 mm
